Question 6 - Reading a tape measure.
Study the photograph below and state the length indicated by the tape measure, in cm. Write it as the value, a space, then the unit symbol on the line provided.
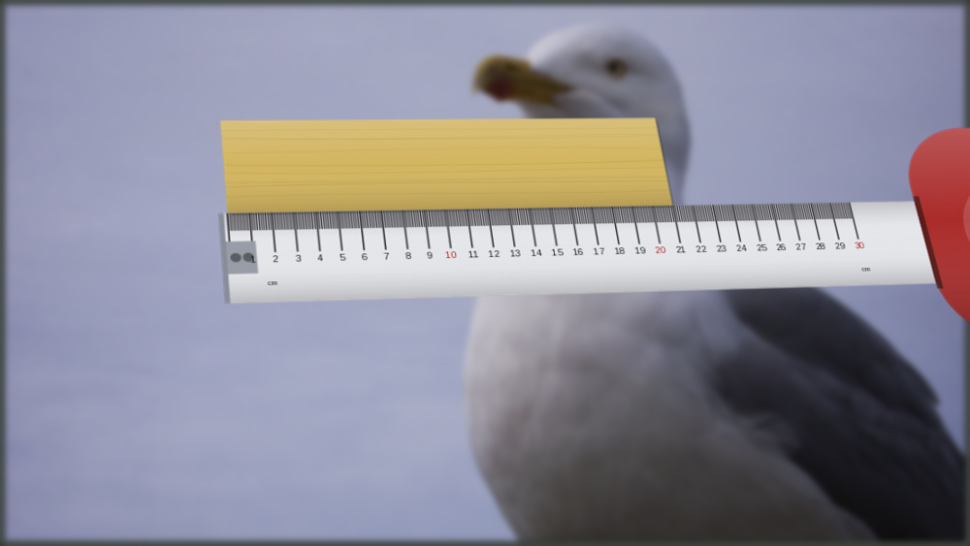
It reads 21 cm
